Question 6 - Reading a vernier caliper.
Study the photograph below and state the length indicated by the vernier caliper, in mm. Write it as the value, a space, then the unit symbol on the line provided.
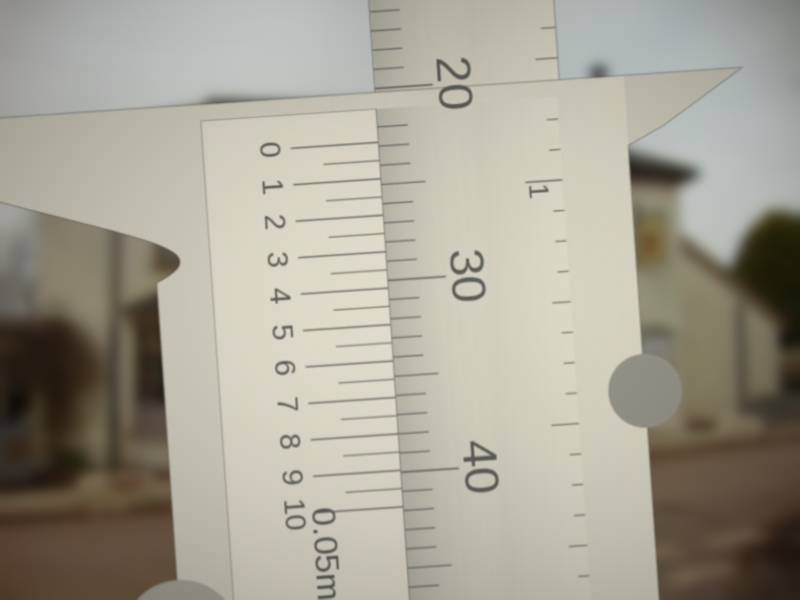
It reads 22.8 mm
